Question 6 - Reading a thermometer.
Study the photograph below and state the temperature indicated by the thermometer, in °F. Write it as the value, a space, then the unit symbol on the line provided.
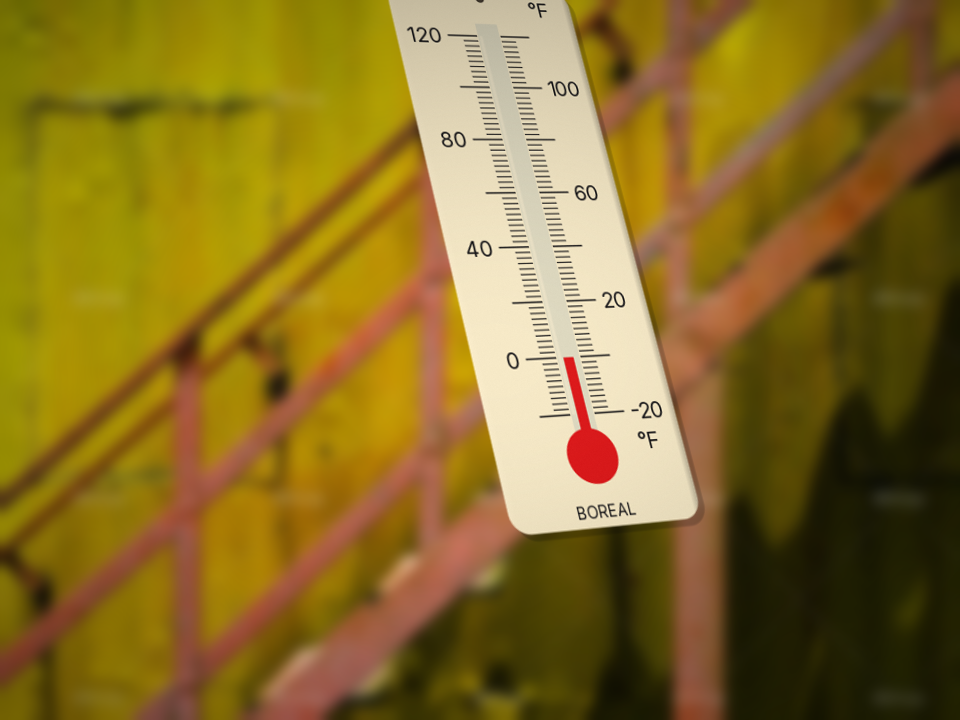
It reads 0 °F
